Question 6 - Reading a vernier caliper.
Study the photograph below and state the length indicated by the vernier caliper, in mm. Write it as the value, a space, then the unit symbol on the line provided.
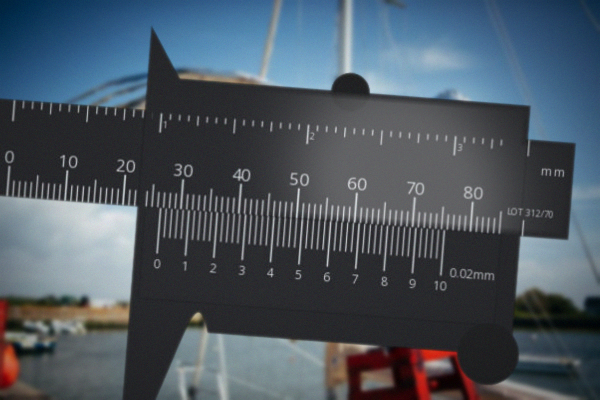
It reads 26.5 mm
